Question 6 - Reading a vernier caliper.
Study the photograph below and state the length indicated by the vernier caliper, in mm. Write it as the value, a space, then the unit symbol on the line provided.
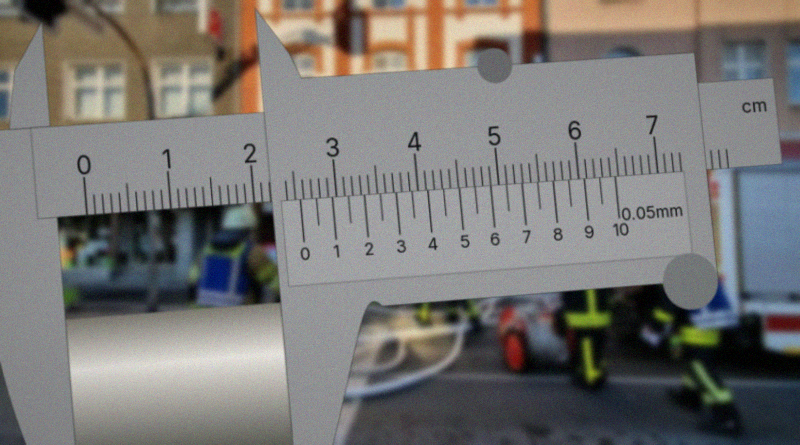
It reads 25.6 mm
